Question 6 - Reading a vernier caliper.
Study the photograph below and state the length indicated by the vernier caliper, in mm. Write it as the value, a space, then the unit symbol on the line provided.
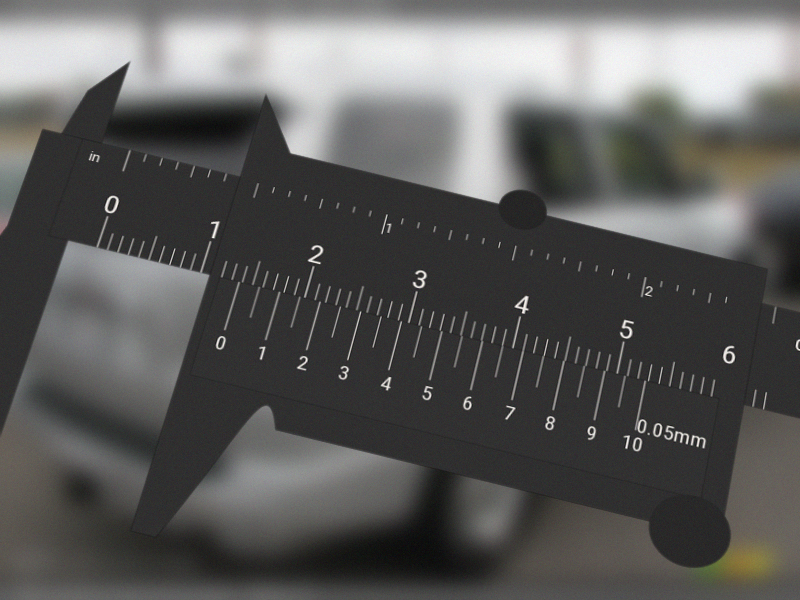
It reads 13.7 mm
